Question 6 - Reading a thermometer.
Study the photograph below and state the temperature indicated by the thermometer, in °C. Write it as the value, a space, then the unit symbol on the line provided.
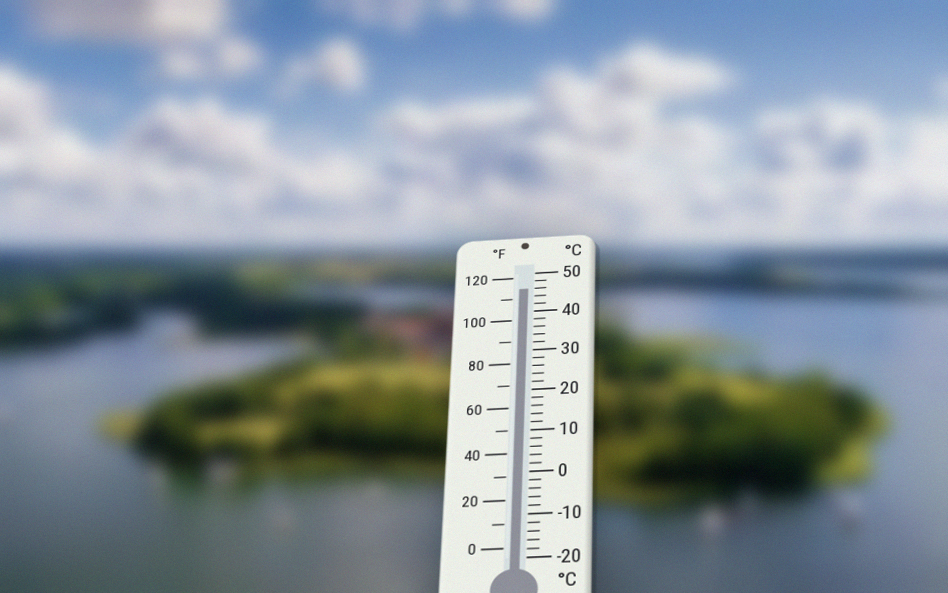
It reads 46 °C
